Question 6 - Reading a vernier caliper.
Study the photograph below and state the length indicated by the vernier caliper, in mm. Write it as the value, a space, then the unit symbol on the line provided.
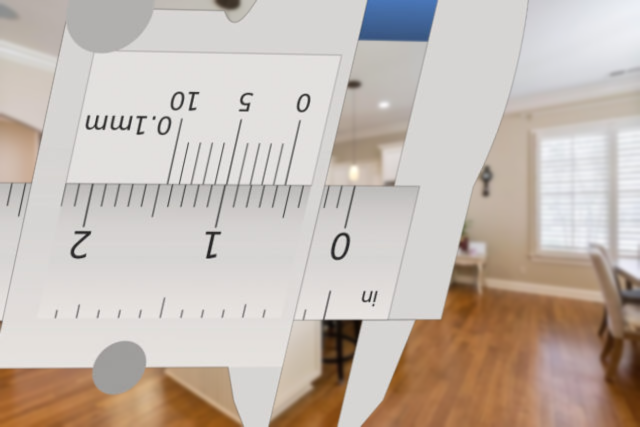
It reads 5.4 mm
